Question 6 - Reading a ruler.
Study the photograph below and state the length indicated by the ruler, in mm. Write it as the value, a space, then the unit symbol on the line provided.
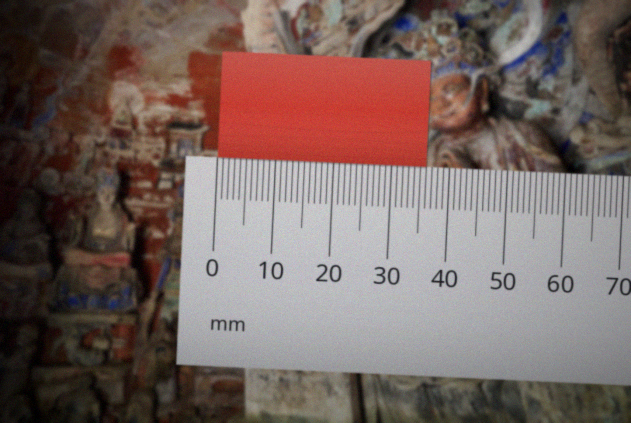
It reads 36 mm
